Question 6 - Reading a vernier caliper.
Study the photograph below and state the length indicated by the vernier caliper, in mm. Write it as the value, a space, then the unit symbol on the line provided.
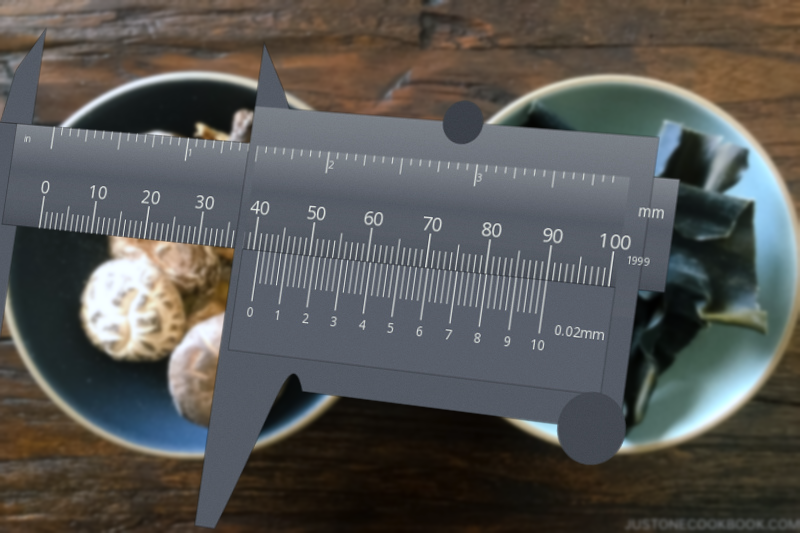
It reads 41.0 mm
